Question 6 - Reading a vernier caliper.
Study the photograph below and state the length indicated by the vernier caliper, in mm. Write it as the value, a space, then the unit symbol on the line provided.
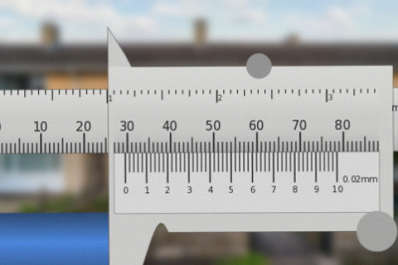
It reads 29.5 mm
